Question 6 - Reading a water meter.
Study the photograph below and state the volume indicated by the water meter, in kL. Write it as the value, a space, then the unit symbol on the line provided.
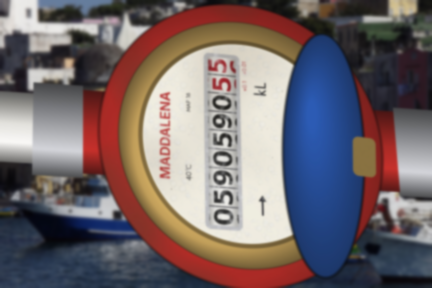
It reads 590590.55 kL
